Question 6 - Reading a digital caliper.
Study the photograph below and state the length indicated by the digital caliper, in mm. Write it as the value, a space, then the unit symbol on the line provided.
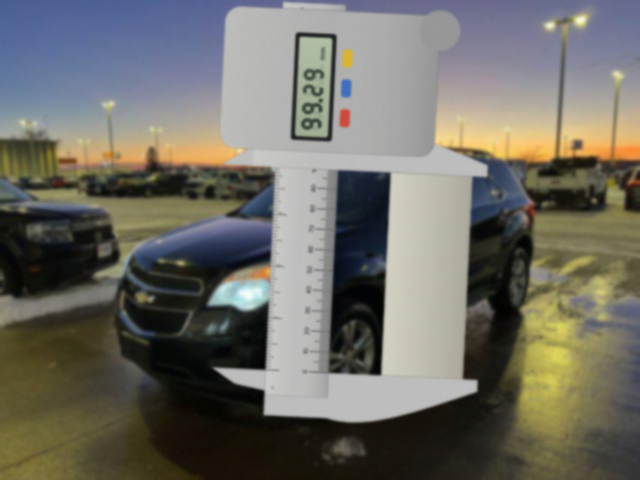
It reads 99.29 mm
